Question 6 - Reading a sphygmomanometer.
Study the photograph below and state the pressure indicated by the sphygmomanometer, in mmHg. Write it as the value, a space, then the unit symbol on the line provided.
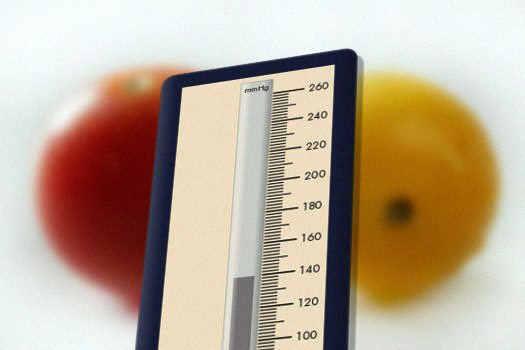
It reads 140 mmHg
